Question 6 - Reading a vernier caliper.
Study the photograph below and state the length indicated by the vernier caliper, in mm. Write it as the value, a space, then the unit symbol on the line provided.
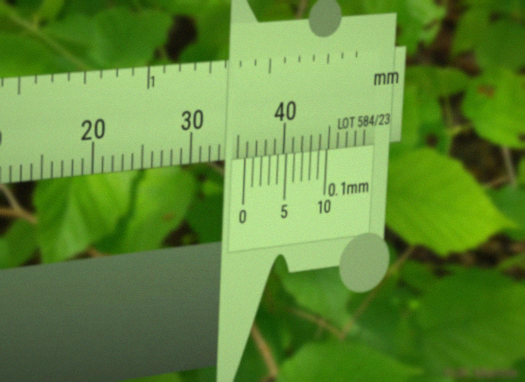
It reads 35.8 mm
